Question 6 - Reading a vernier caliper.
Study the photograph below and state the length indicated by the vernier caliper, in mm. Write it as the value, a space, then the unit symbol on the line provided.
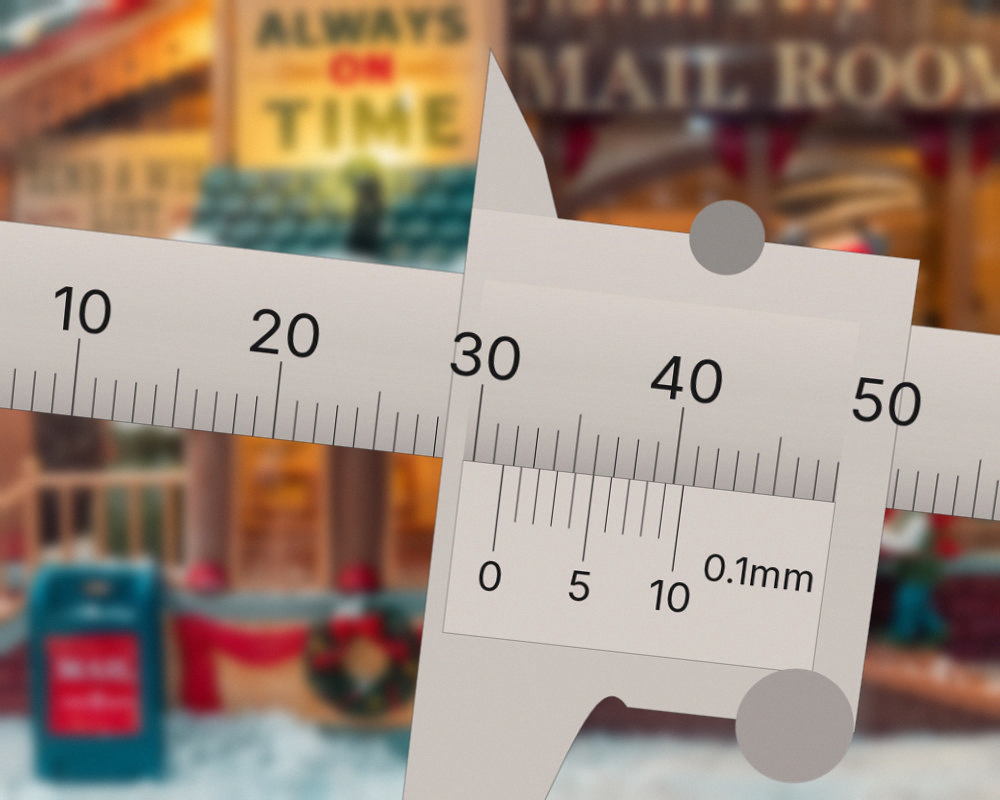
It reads 31.5 mm
